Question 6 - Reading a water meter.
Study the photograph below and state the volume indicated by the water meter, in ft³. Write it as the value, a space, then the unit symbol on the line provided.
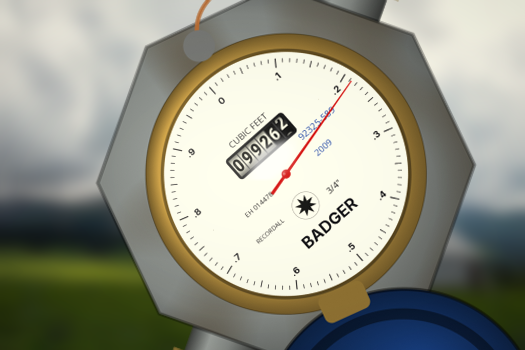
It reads 99262.21 ft³
